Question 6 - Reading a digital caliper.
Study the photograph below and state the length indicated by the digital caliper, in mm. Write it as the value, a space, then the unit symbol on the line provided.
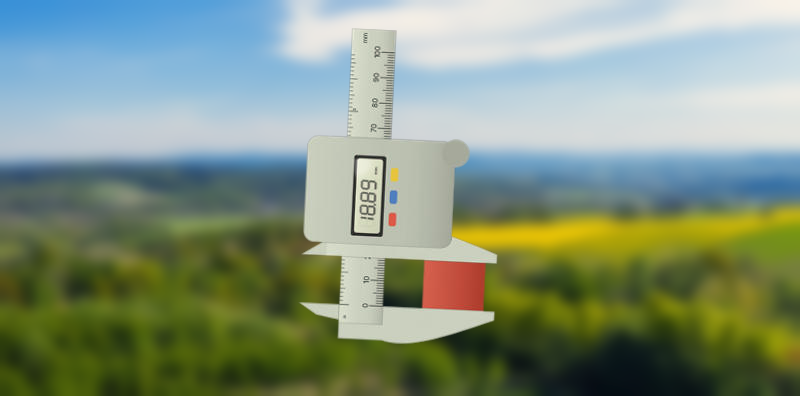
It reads 18.89 mm
